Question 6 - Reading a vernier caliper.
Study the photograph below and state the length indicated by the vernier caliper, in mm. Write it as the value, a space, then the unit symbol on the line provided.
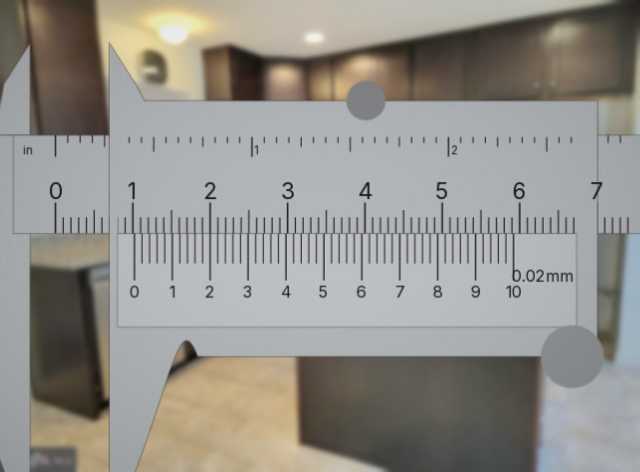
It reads 10.2 mm
